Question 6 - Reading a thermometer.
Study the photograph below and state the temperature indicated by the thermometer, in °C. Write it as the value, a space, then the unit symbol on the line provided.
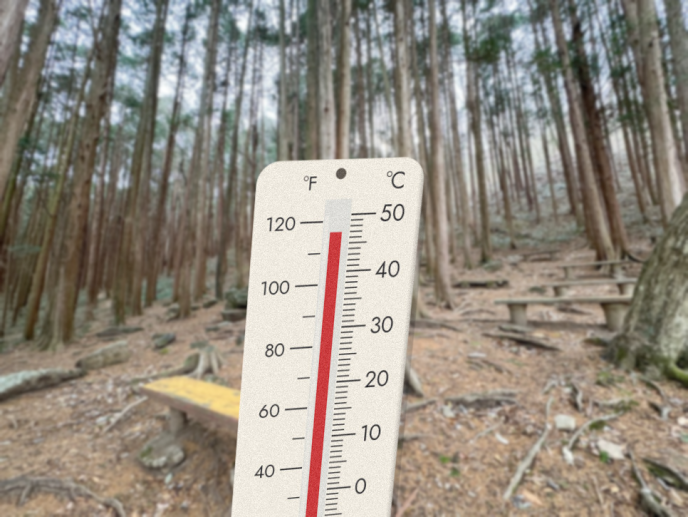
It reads 47 °C
